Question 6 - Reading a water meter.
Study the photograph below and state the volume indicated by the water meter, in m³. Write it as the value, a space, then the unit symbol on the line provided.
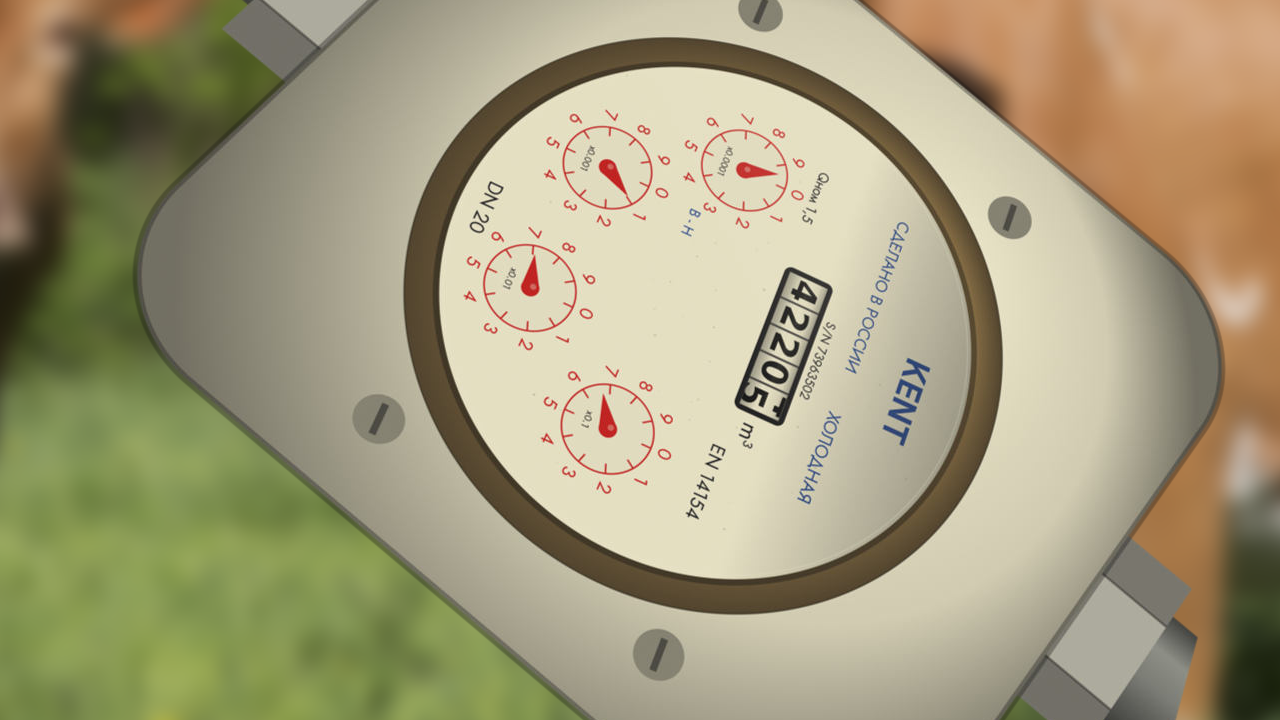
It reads 42204.6709 m³
